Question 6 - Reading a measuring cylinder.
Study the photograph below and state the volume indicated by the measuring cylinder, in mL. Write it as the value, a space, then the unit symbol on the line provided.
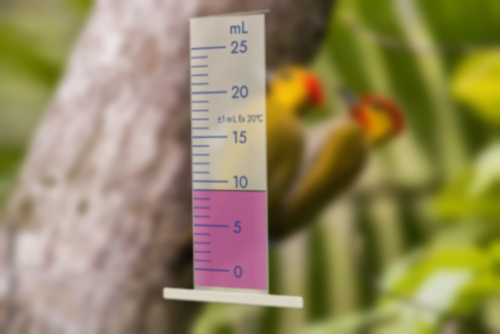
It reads 9 mL
